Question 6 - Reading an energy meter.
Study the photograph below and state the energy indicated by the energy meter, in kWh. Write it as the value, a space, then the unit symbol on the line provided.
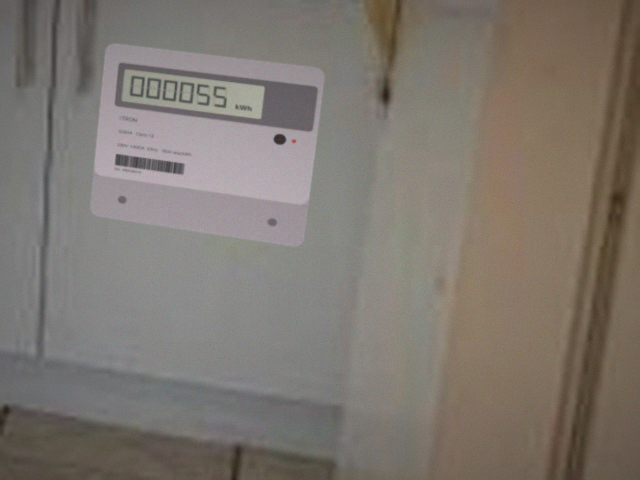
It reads 55 kWh
